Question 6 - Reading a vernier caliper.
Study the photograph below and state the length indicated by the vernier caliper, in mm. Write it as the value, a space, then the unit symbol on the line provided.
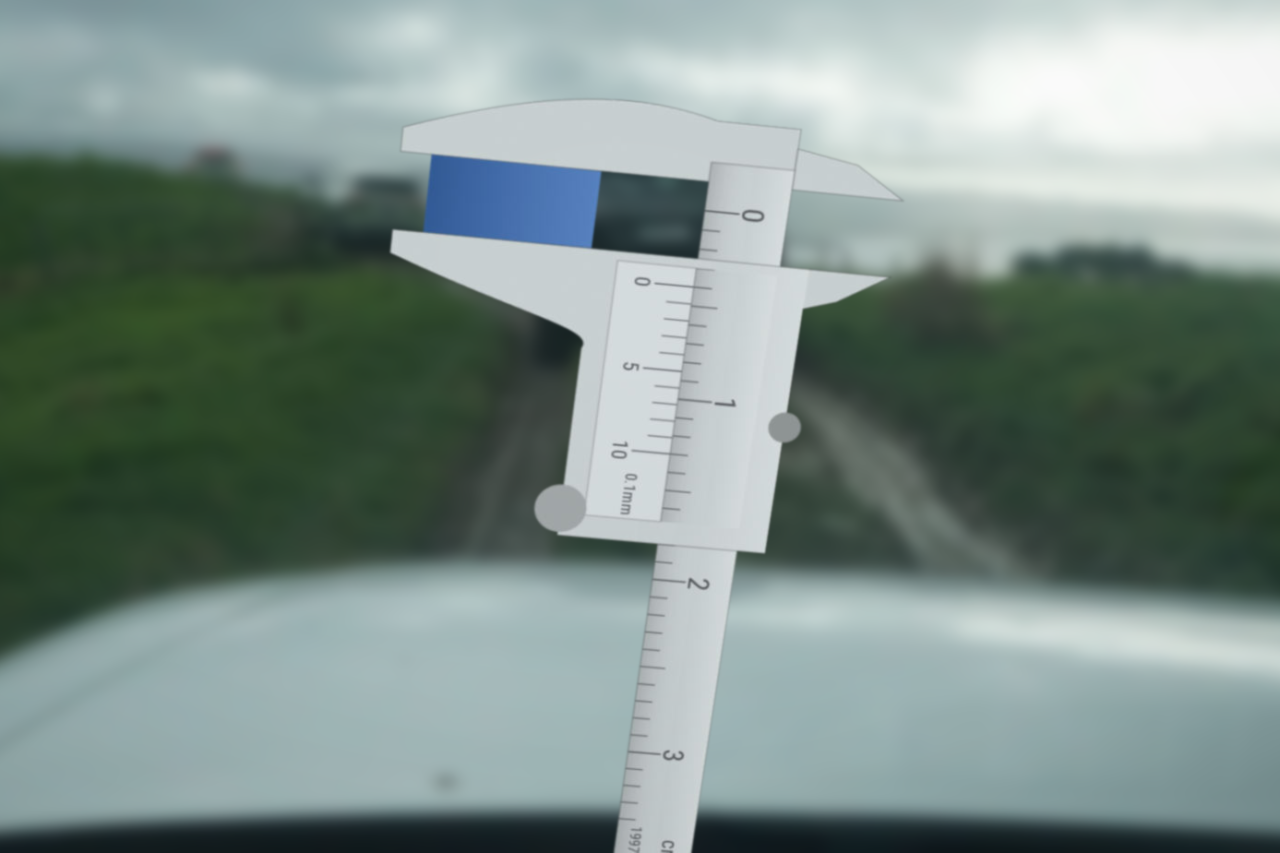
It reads 4.0 mm
